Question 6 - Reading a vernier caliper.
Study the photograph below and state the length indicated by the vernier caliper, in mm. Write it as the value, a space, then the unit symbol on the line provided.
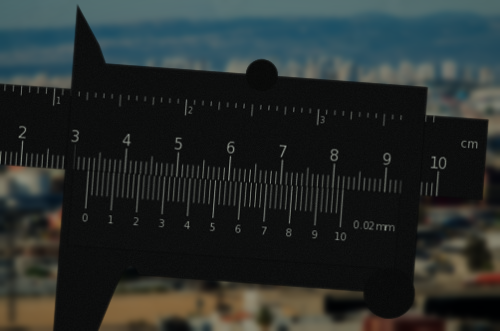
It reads 33.0 mm
